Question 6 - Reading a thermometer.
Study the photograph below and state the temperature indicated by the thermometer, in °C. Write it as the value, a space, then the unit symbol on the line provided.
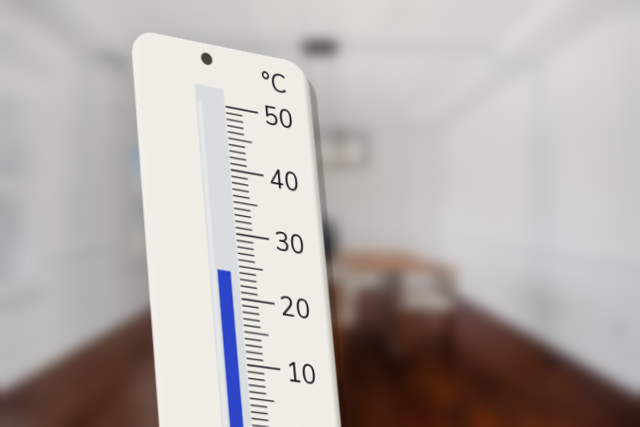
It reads 24 °C
